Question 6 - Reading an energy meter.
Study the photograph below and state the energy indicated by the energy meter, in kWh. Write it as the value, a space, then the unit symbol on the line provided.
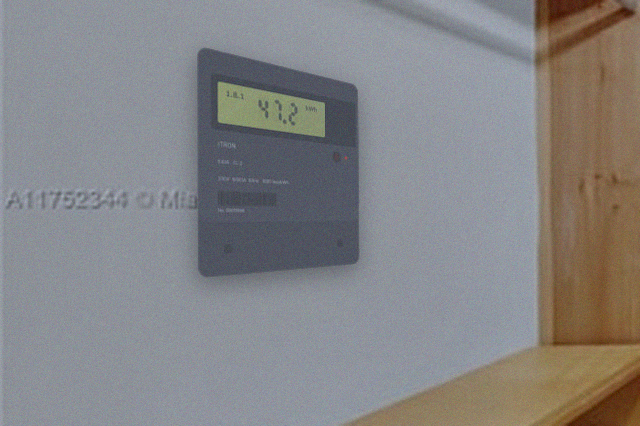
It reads 47.2 kWh
